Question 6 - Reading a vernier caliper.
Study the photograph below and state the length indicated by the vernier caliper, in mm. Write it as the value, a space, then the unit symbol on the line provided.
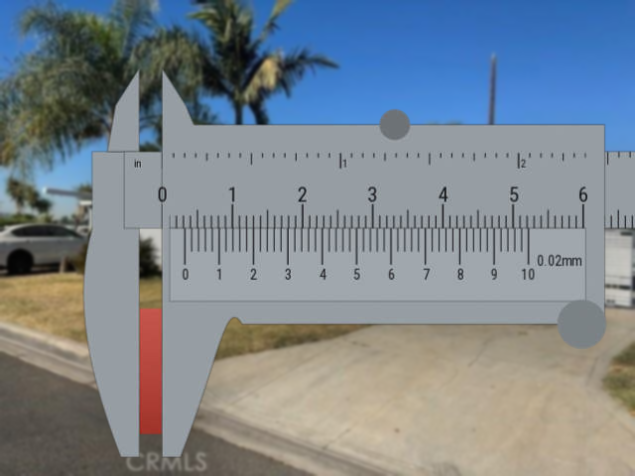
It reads 3.2 mm
